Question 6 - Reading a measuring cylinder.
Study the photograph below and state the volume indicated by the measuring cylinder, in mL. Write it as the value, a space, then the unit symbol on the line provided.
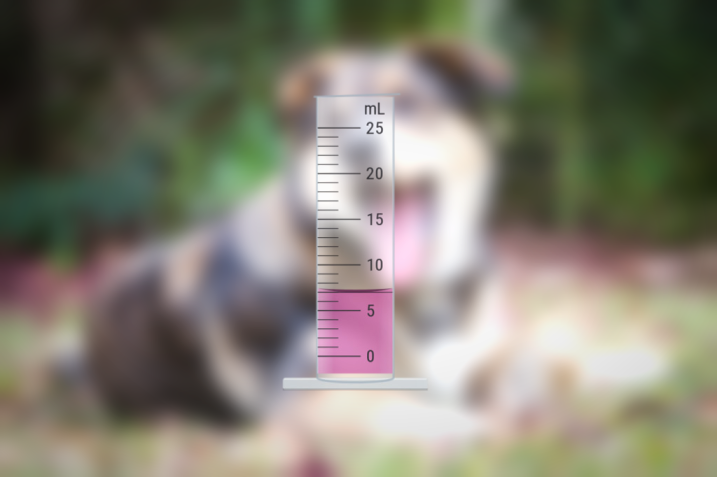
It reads 7 mL
